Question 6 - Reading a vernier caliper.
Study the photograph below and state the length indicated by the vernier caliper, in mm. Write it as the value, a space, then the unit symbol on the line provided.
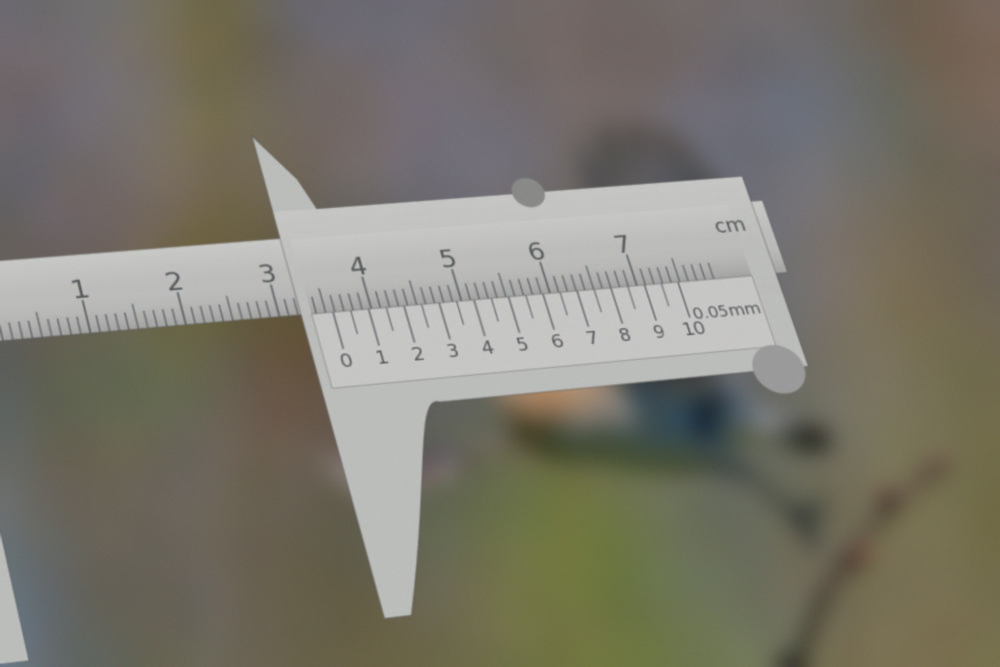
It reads 35.8 mm
